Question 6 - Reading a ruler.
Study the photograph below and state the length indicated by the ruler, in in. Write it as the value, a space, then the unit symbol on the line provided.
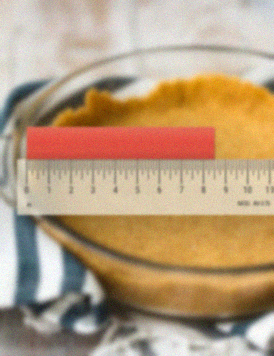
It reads 8.5 in
